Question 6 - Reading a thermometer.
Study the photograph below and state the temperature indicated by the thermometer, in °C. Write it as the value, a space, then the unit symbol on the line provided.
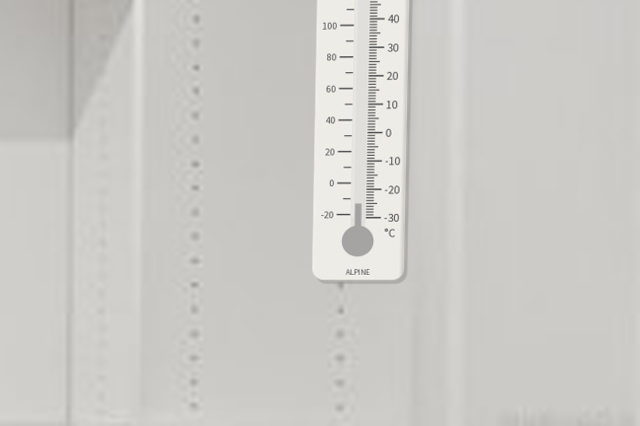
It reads -25 °C
